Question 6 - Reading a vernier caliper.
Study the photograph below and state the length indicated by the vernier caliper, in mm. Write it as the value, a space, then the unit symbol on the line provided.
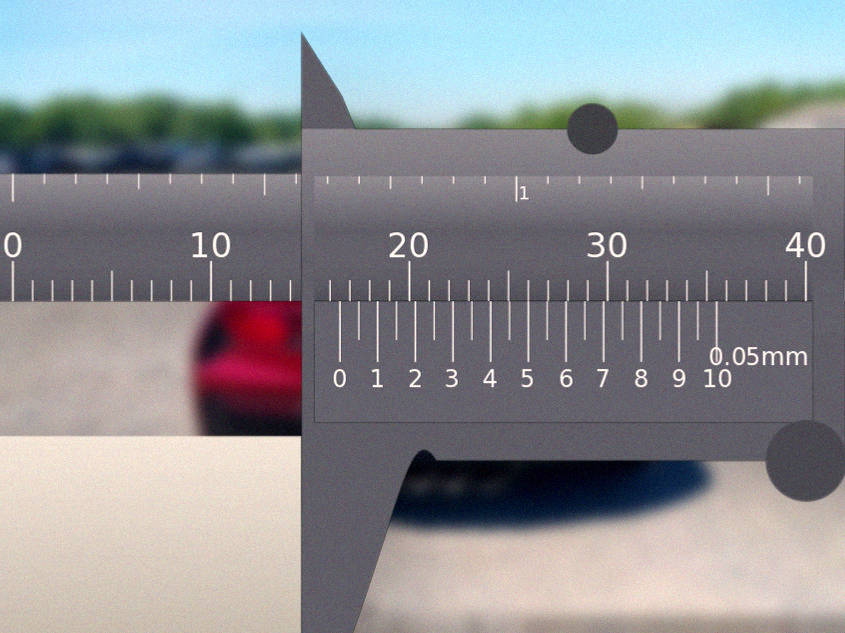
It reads 16.5 mm
